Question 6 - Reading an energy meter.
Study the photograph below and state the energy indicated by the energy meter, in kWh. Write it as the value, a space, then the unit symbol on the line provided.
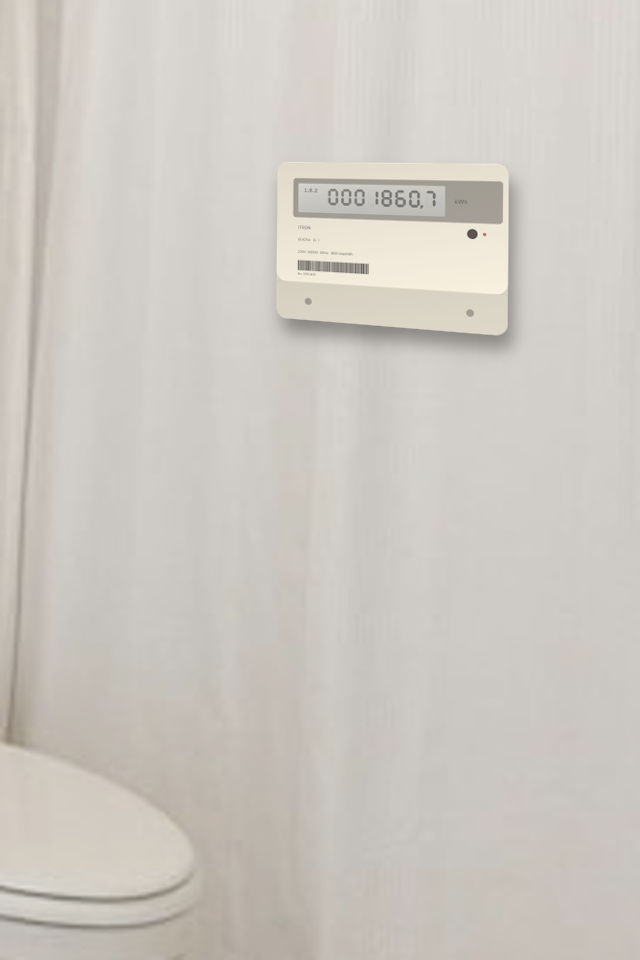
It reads 1860.7 kWh
